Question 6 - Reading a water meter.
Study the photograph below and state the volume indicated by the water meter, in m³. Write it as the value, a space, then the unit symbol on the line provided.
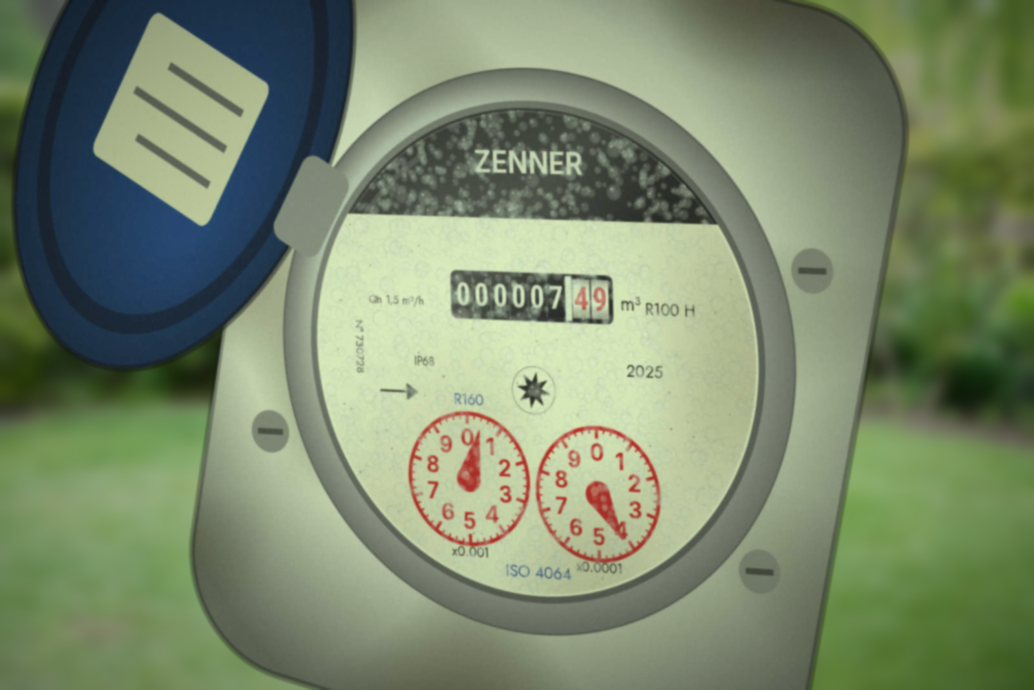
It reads 7.4904 m³
